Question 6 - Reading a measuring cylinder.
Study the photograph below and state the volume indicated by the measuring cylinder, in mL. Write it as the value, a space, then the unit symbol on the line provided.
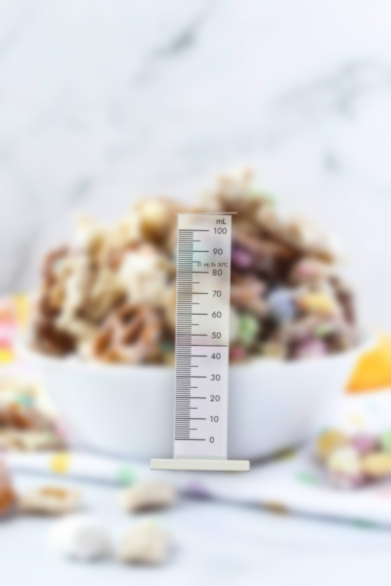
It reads 45 mL
